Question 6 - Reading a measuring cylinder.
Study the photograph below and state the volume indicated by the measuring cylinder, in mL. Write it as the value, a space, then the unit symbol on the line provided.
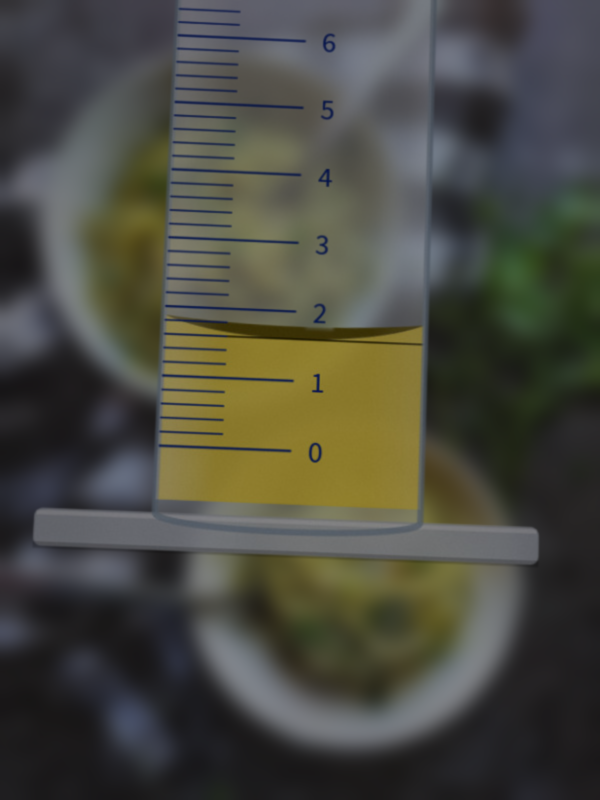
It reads 1.6 mL
